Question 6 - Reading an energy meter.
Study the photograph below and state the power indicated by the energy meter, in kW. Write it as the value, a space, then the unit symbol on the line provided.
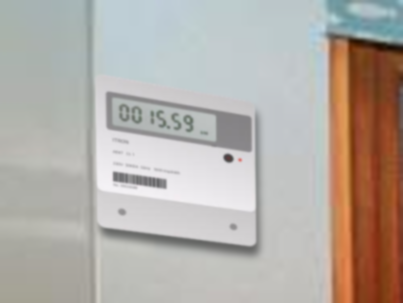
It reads 15.59 kW
